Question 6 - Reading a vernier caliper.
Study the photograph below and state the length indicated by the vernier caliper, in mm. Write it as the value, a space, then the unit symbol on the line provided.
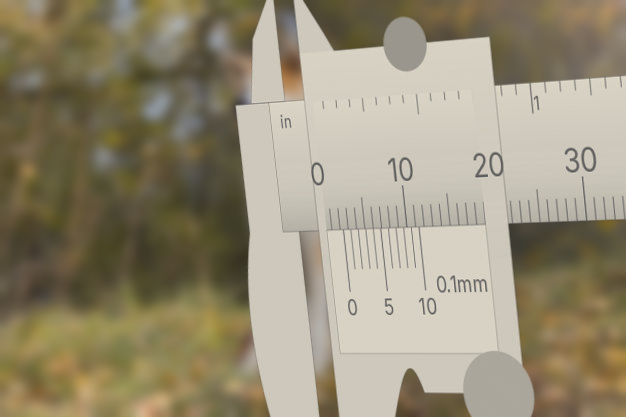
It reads 2.4 mm
